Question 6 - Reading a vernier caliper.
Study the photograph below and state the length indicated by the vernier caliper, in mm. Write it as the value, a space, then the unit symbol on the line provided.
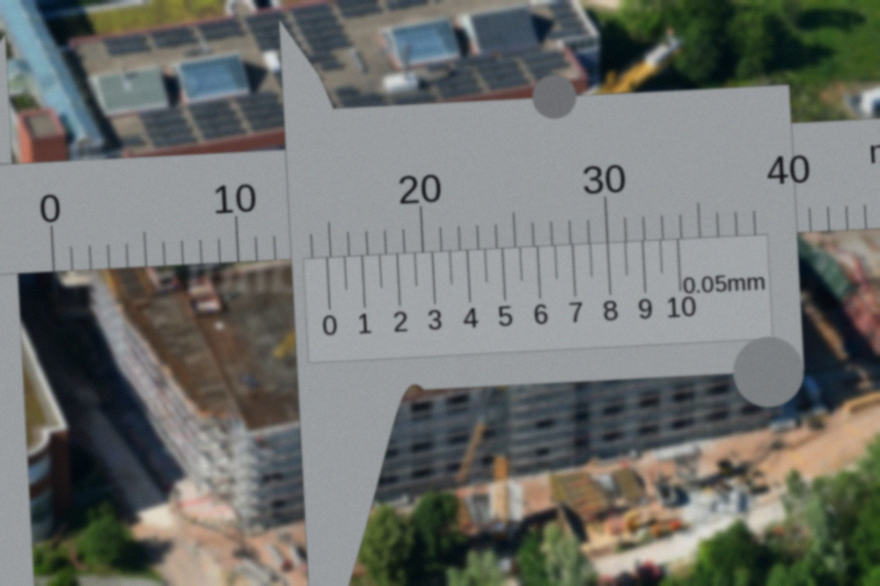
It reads 14.8 mm
